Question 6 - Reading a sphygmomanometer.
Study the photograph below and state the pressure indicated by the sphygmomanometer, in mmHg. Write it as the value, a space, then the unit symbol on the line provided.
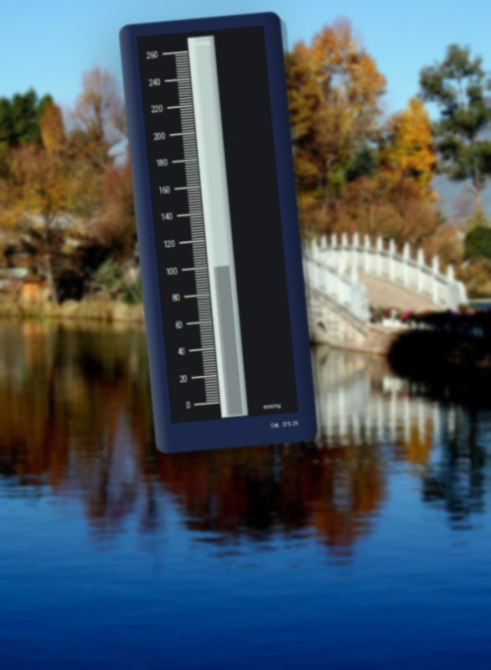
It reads 100 mmHg
